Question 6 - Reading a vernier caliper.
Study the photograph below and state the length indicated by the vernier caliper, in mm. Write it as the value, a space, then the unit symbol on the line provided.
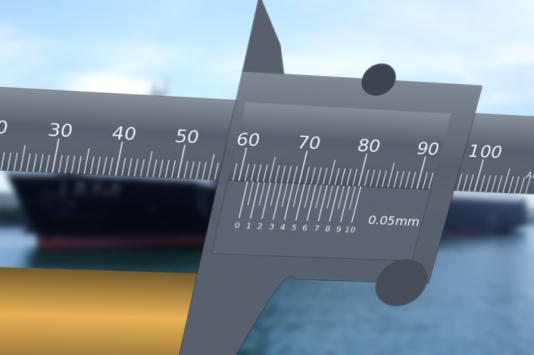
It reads 61.4 mm
